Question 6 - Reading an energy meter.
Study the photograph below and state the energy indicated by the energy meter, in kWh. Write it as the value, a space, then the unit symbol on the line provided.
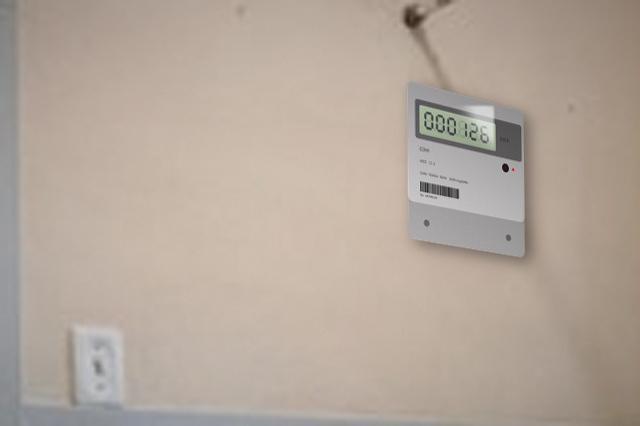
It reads 126 kWh
